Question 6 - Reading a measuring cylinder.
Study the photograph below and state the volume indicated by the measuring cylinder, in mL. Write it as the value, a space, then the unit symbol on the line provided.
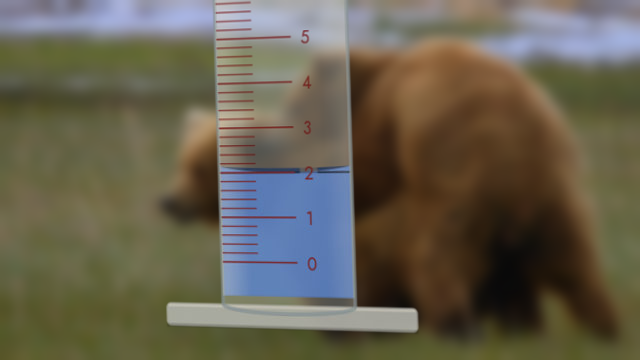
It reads 2 mL
